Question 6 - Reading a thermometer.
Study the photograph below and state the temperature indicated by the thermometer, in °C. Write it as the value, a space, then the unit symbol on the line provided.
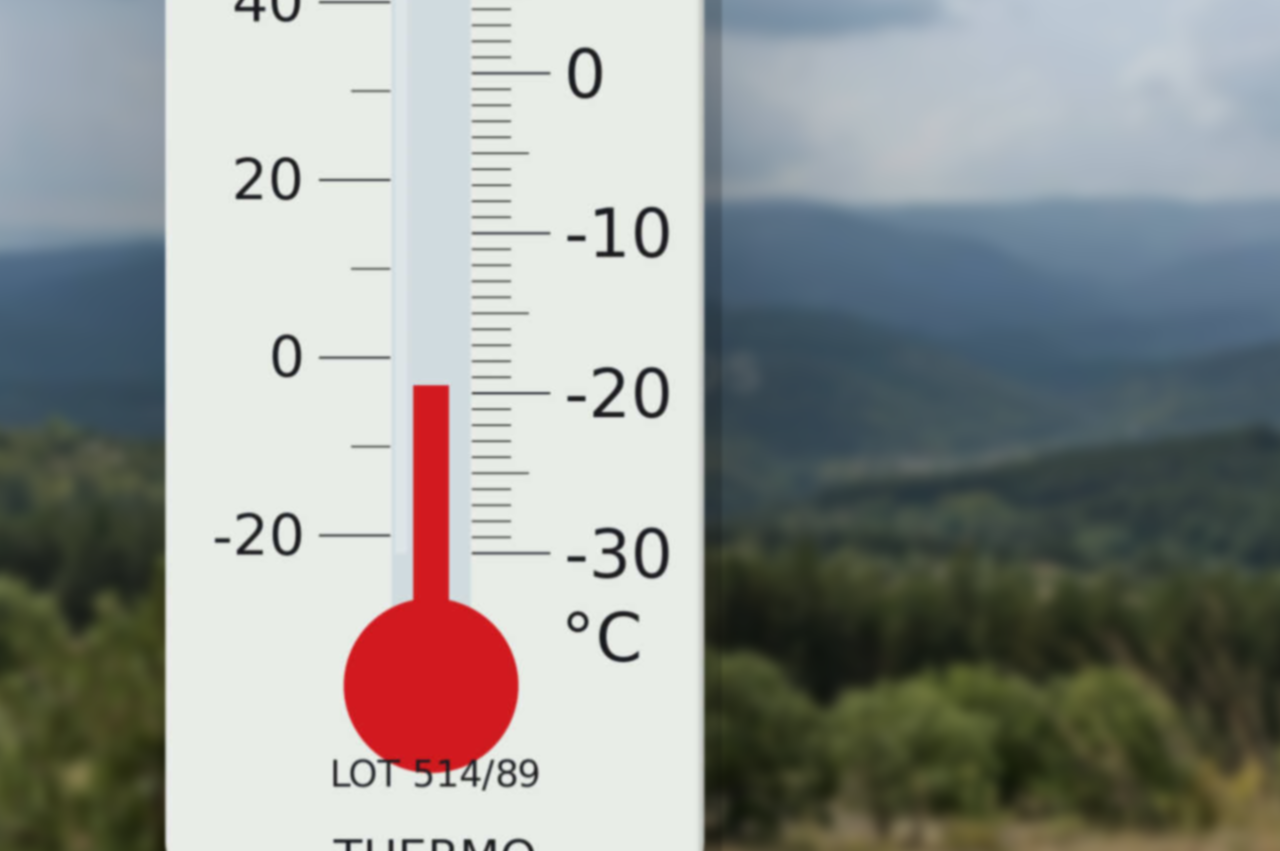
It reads -19.5 °C
